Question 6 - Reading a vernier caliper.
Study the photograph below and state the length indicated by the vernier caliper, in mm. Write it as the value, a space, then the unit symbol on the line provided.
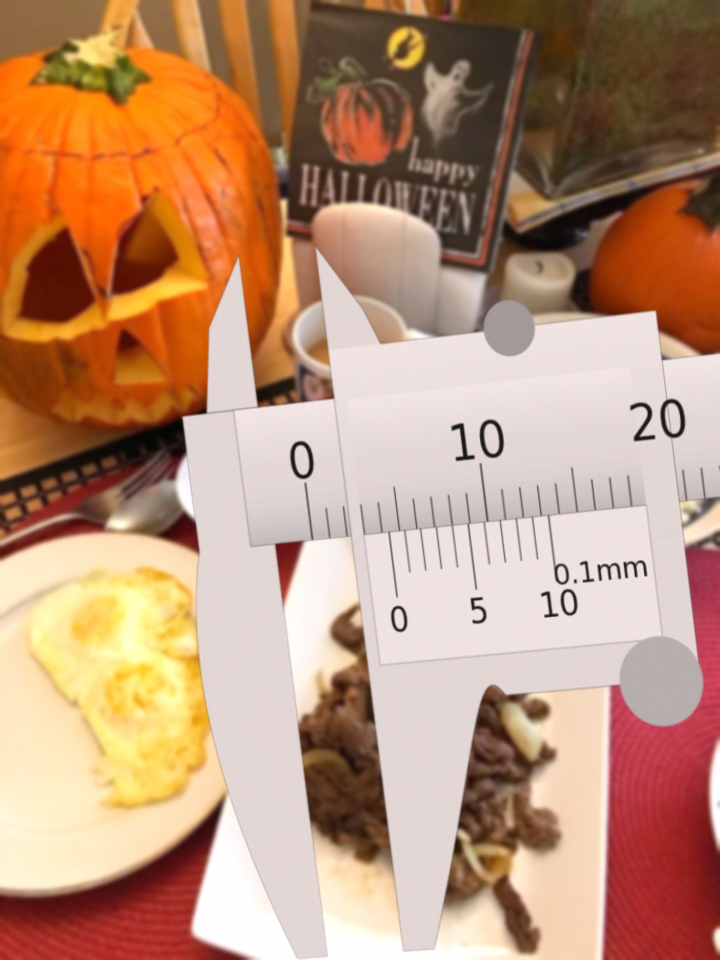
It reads 4.4 mm
